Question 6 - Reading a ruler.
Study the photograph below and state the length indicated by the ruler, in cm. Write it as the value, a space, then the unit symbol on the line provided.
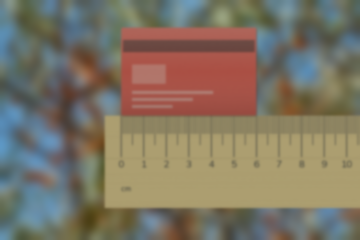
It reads 6 cm
